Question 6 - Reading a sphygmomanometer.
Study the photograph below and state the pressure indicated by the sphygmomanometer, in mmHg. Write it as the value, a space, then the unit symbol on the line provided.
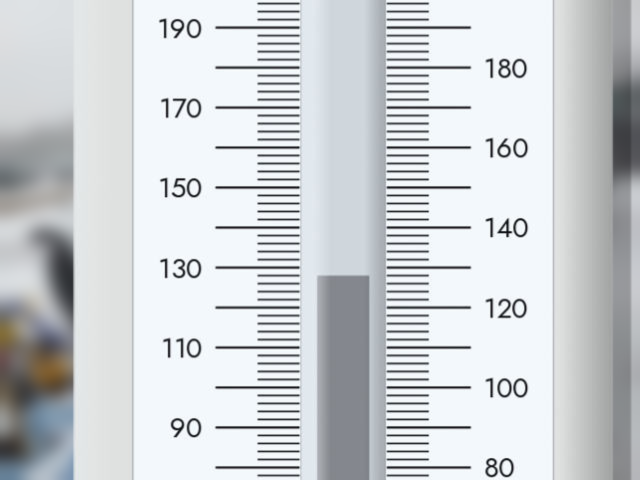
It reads 128 mmHg
